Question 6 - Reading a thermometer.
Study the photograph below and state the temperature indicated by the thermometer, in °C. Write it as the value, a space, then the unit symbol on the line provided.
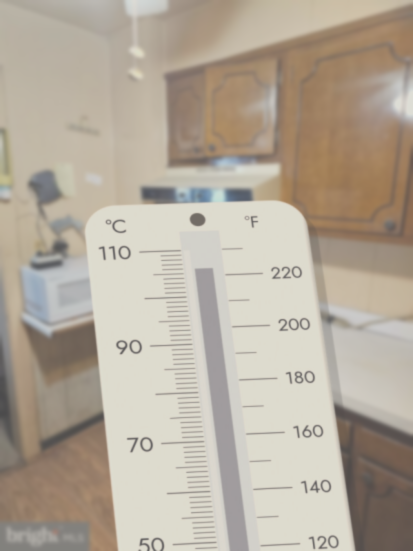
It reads 106 °C
